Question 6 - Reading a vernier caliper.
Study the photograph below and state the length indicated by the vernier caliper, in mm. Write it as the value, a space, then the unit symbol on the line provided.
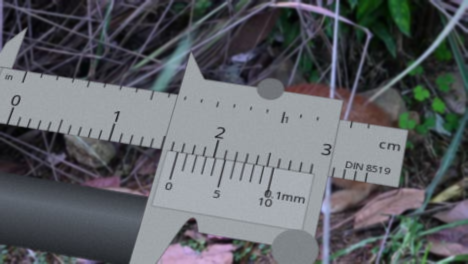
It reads 16.6 mm
